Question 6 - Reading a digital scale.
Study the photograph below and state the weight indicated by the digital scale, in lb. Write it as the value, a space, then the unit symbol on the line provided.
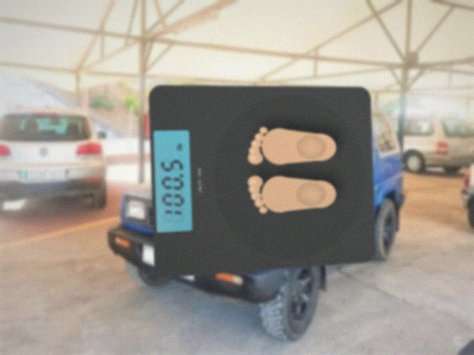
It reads 100.5 lb
